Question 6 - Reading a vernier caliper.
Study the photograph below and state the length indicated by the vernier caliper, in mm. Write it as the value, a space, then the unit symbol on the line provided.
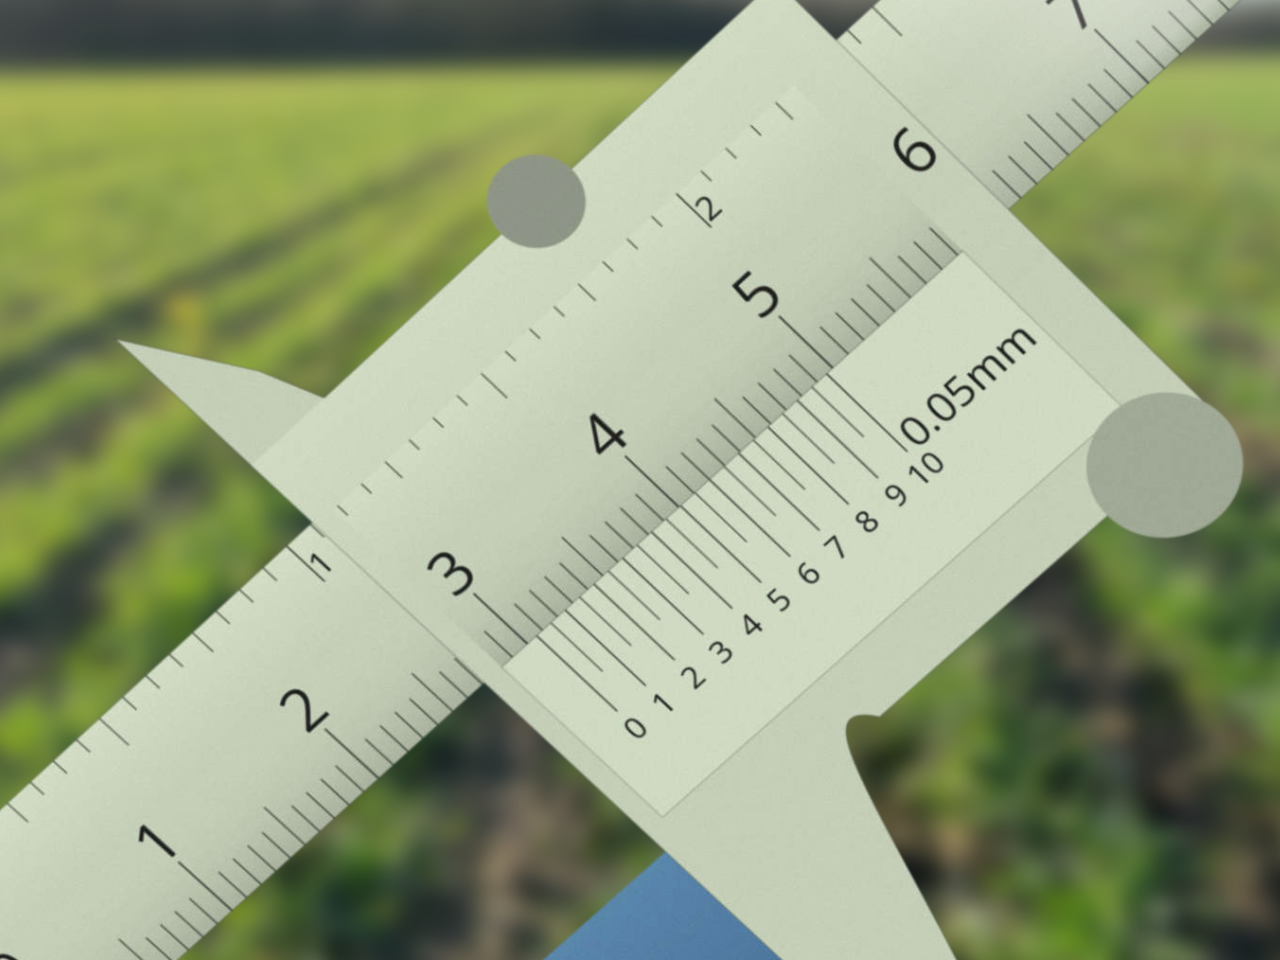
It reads 30.6 mm
